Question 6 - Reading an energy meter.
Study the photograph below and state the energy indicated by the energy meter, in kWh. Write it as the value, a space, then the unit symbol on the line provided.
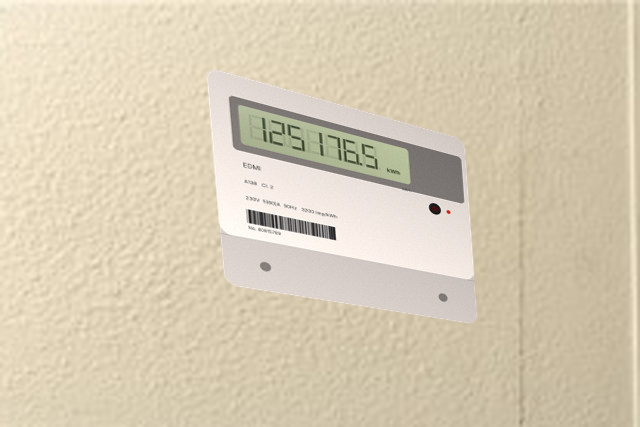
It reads 125176.5 kWh
